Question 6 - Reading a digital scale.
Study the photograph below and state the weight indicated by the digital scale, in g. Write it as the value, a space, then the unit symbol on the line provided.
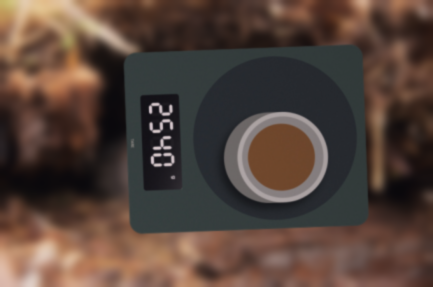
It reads 2540 g
